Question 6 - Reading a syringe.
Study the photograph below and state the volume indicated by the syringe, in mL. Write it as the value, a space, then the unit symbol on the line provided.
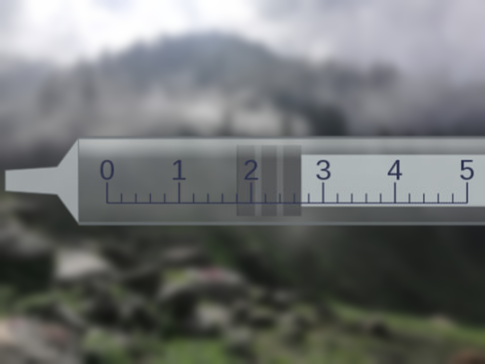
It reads 1.8 mL
